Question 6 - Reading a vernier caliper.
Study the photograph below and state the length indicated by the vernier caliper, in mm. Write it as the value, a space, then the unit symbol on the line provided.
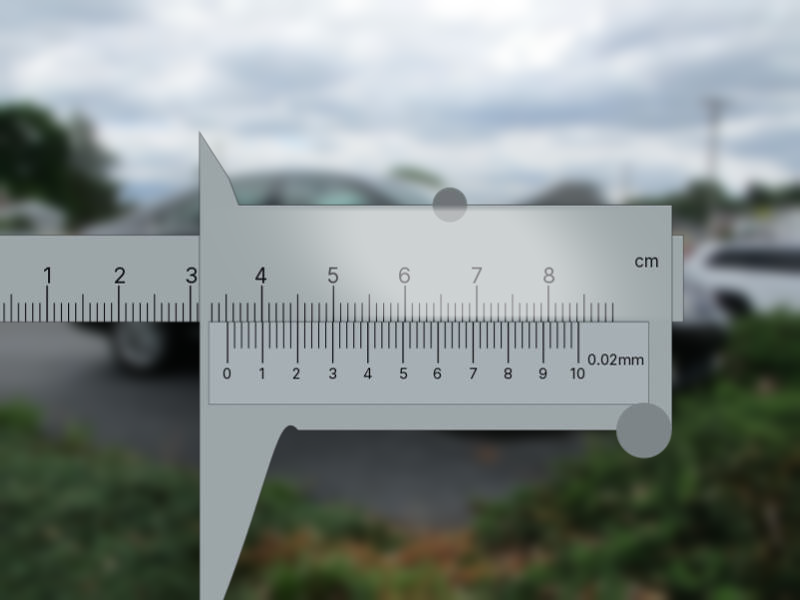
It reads 35.2 mm
